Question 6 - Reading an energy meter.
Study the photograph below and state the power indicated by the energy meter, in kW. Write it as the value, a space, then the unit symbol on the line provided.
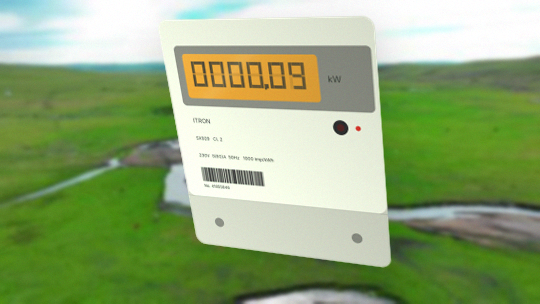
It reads 0.09 kW
